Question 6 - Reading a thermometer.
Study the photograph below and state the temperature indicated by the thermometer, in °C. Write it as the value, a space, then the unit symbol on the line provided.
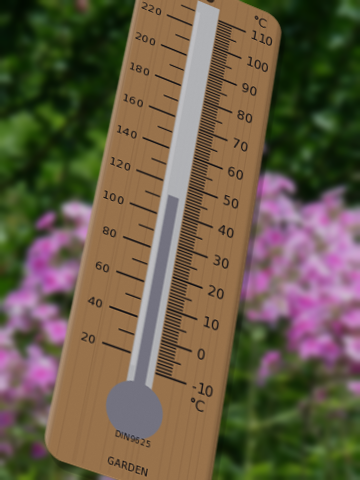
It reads 45 °C
